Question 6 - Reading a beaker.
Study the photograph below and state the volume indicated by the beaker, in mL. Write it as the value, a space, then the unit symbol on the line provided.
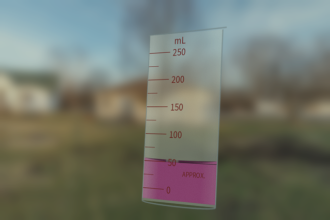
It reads 50 mL
